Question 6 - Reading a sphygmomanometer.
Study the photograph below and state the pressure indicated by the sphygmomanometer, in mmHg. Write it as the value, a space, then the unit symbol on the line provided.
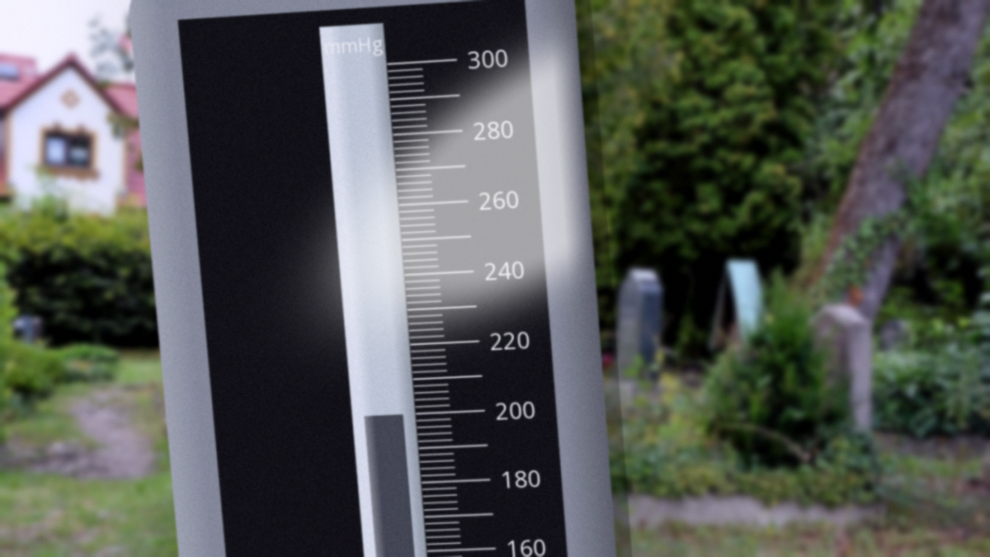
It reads 200 mmHg
